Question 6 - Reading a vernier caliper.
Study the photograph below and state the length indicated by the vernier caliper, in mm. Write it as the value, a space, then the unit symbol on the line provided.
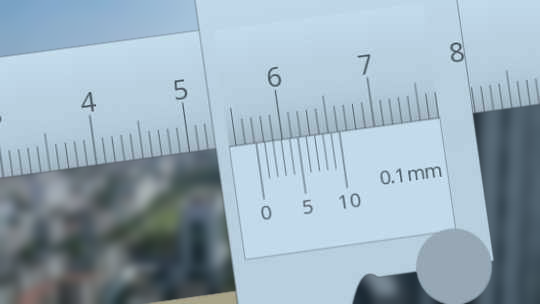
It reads 57.2 mm
